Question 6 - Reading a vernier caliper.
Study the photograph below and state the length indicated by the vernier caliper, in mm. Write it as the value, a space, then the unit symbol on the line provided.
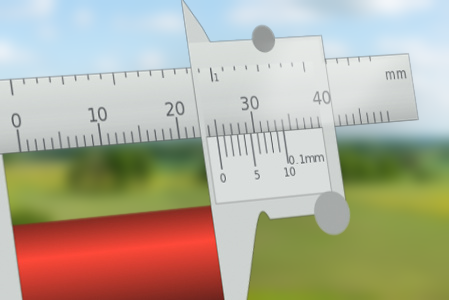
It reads 25.0 mm
